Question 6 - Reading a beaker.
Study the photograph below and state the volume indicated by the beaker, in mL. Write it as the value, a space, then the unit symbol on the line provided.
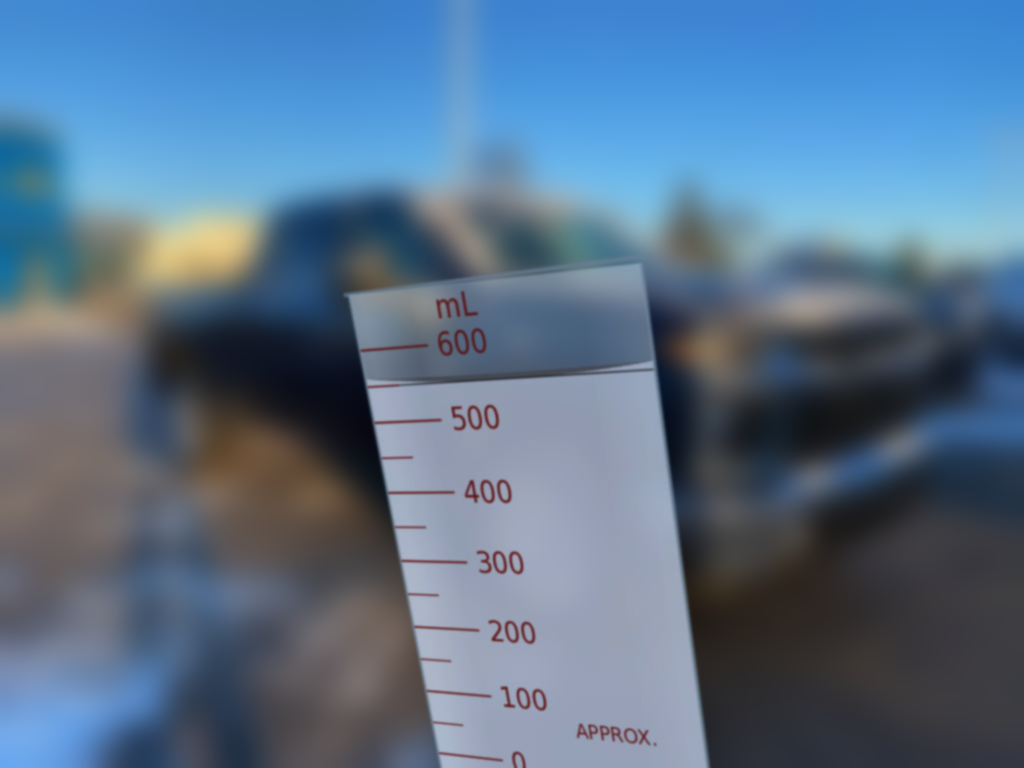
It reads 550 mL
